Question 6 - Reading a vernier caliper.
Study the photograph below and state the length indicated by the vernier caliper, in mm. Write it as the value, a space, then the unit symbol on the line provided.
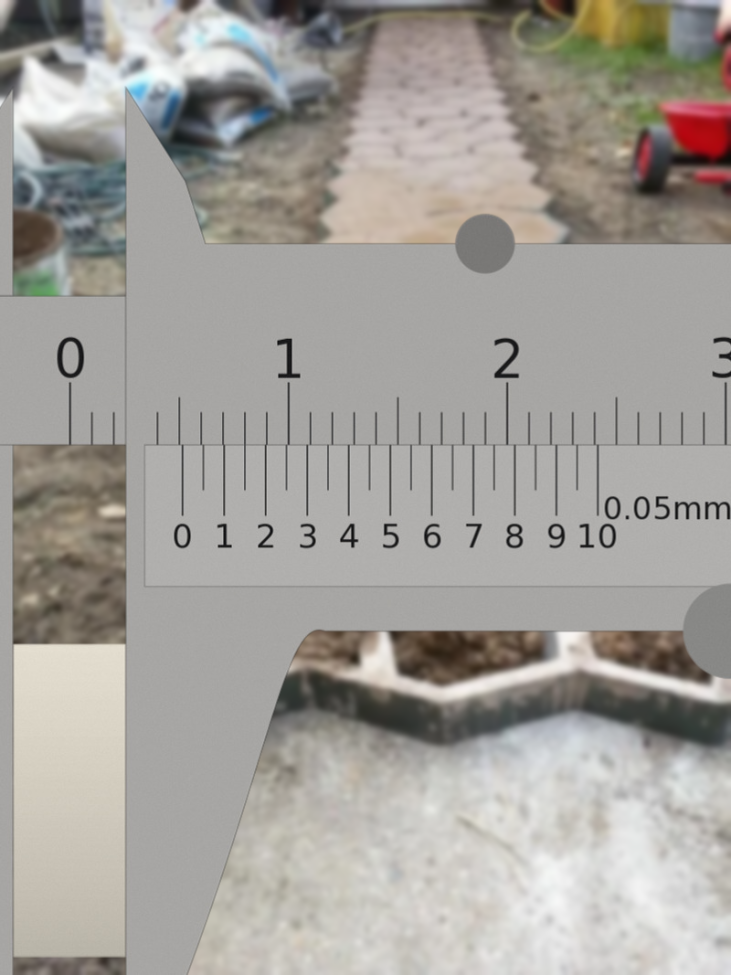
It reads 5.15 mm
